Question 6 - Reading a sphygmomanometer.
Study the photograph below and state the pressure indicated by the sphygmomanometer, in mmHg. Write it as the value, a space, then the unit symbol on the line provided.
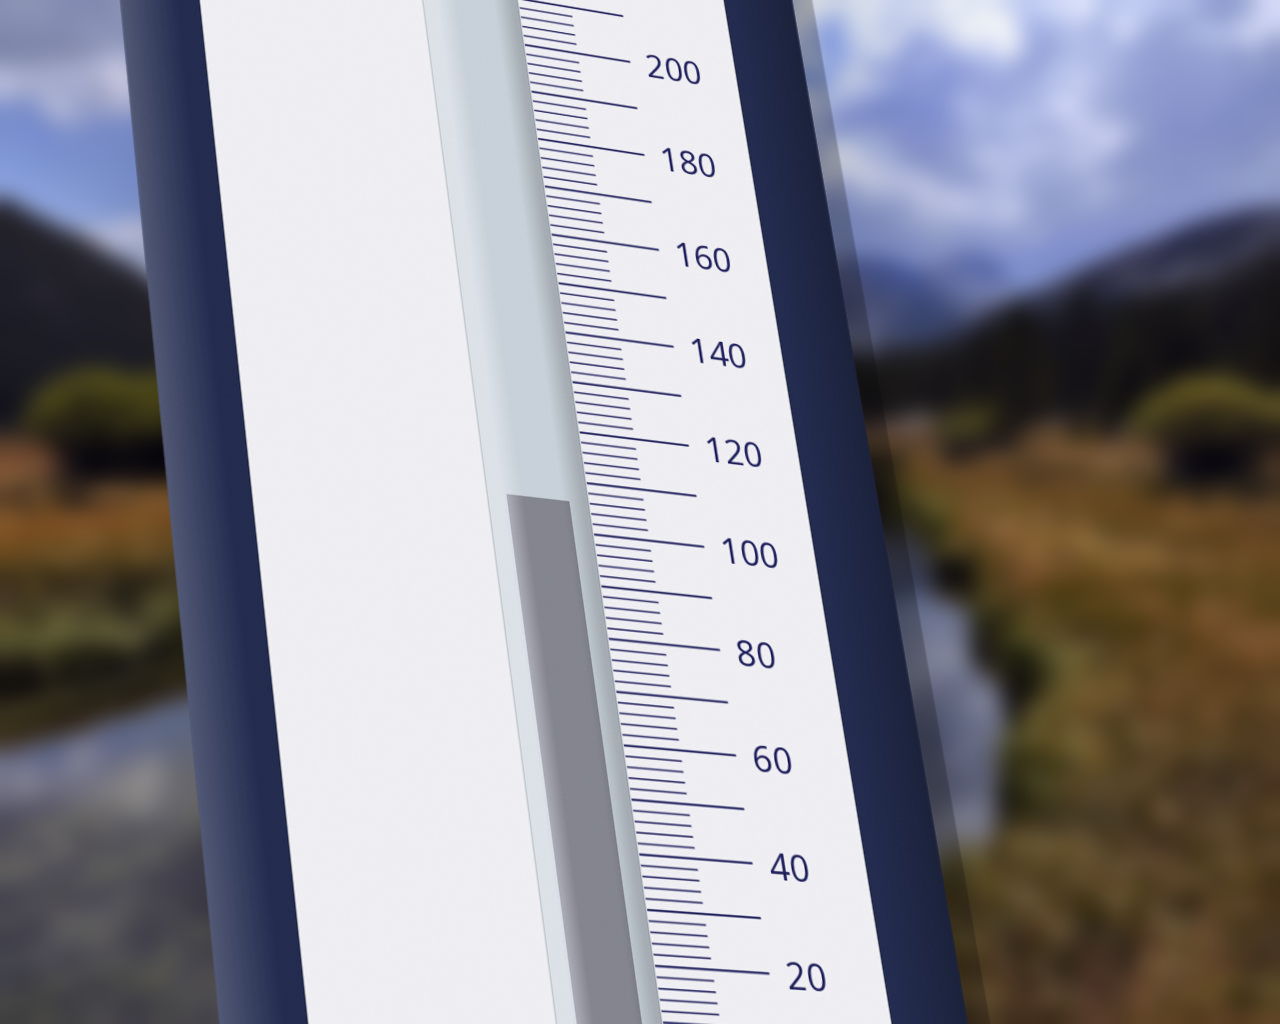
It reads 106 mmHg
